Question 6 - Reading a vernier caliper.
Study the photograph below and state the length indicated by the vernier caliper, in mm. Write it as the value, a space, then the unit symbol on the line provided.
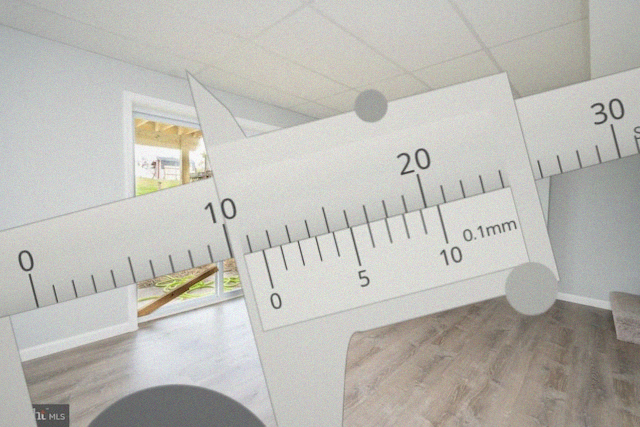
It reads 11.6 mm
